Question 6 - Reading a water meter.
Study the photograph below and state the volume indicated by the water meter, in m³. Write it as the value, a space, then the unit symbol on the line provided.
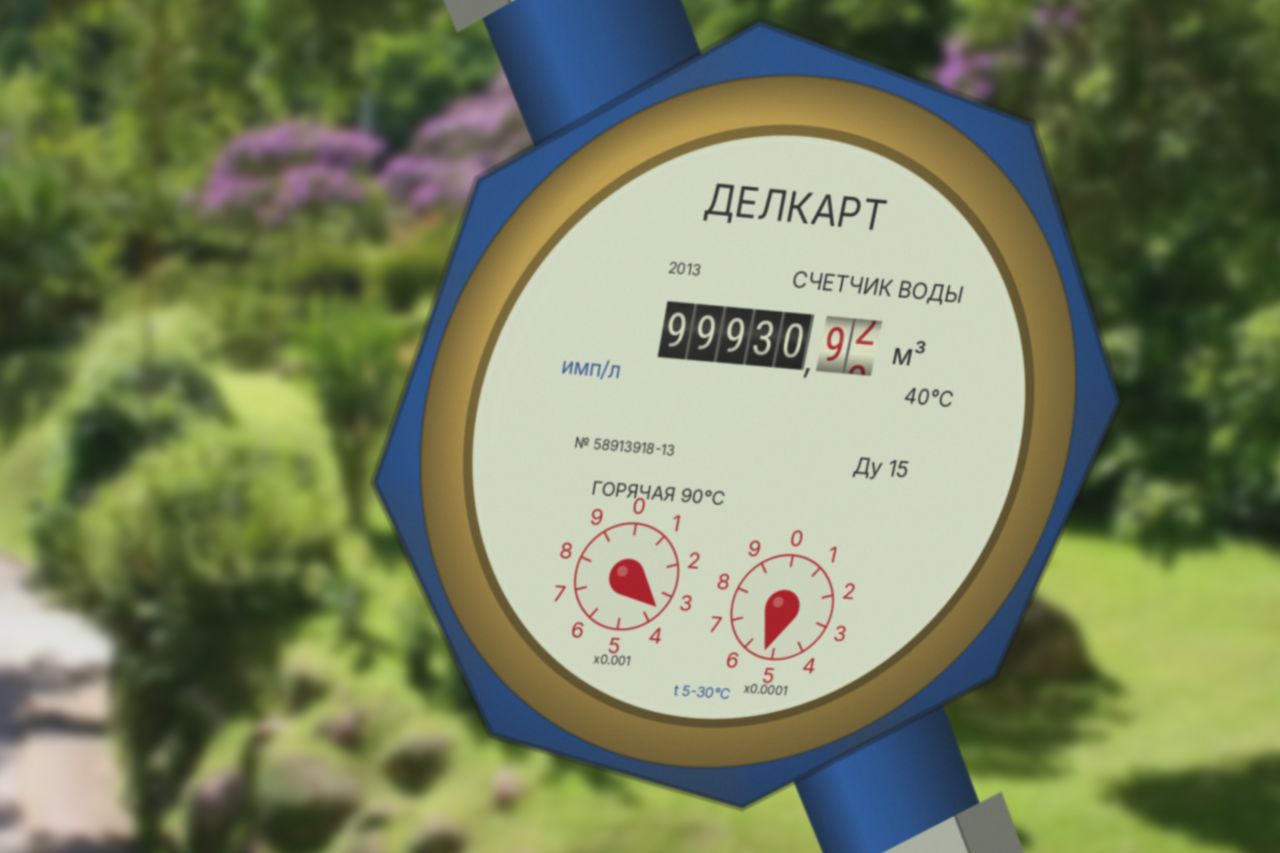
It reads 99930.9235 m³
